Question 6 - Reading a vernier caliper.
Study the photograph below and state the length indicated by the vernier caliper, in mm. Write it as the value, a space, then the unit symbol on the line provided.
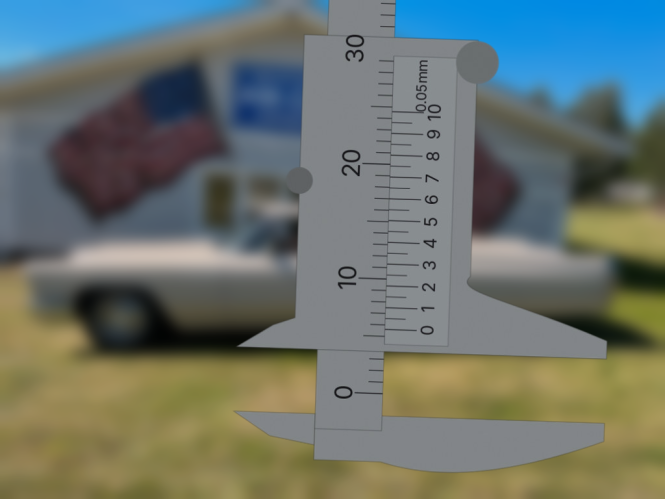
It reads 5.6 mm
